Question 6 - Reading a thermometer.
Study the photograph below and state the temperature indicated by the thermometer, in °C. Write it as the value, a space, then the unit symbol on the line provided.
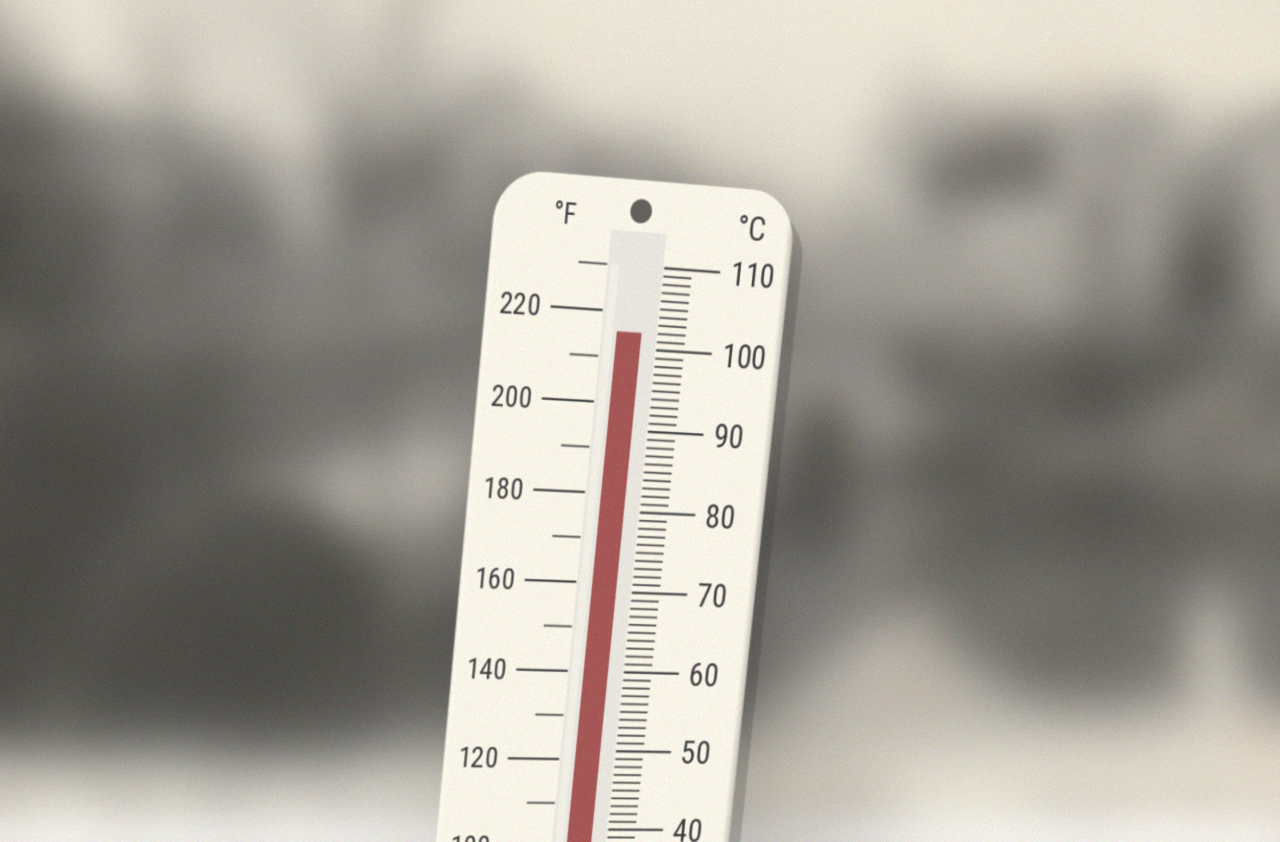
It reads 102 °C
